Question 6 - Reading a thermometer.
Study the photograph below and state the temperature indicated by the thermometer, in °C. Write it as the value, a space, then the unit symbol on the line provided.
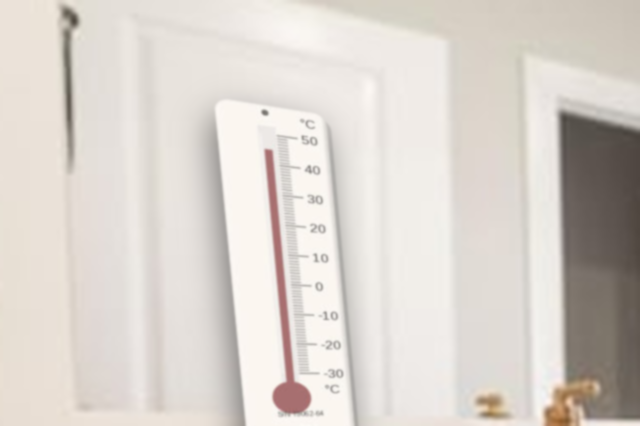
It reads 45 °C
